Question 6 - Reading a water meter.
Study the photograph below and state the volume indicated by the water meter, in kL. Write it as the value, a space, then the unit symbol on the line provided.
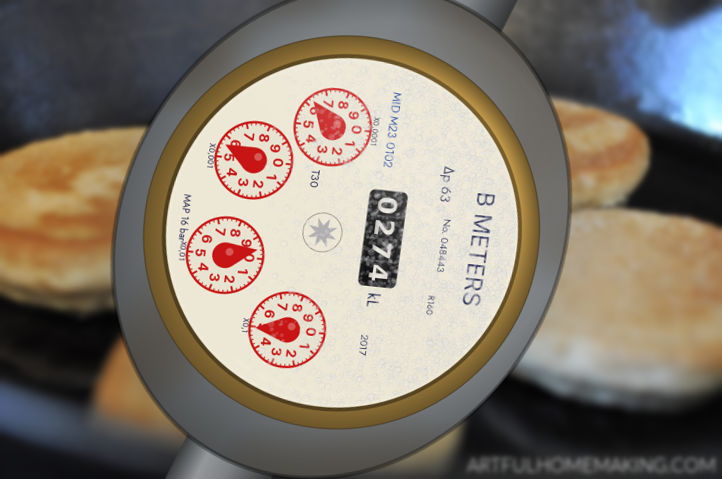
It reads 274.4956 kL
